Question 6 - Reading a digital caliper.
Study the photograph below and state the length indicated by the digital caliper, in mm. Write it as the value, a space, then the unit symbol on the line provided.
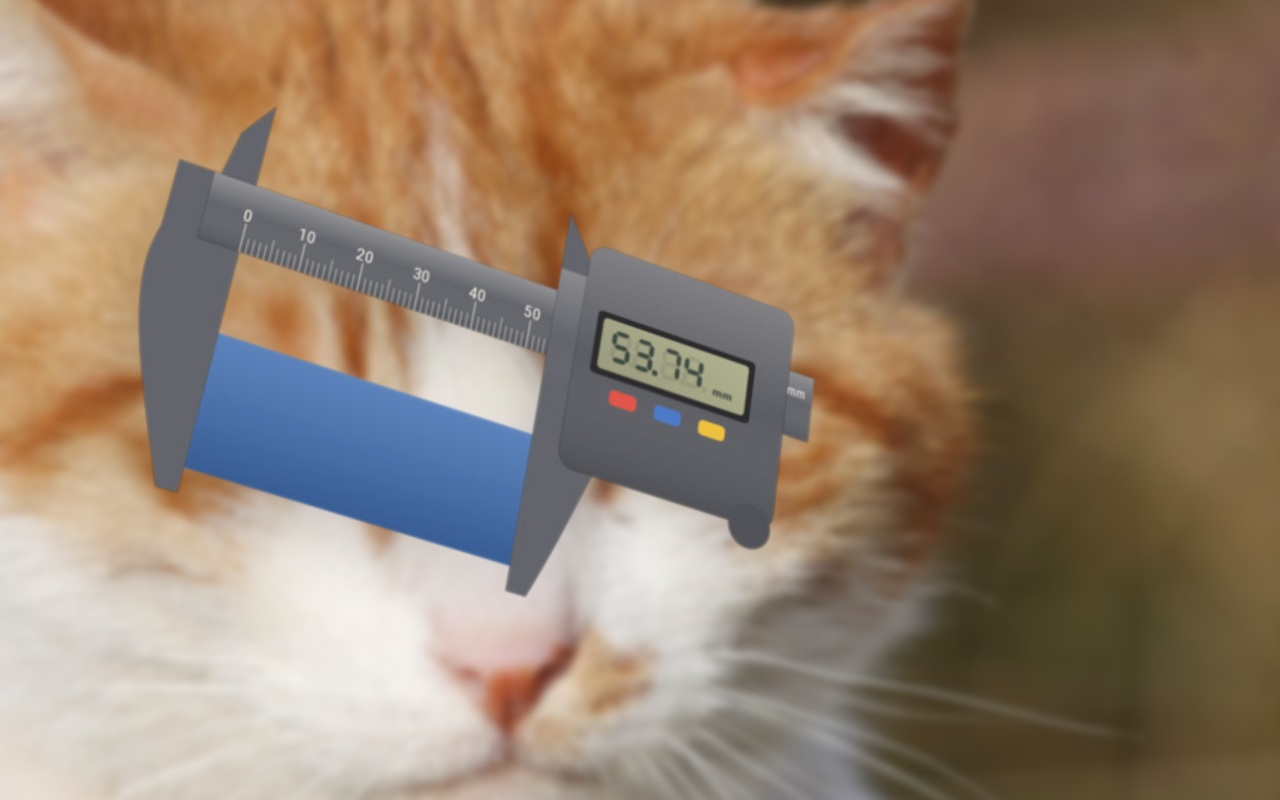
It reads 53.74 mm
